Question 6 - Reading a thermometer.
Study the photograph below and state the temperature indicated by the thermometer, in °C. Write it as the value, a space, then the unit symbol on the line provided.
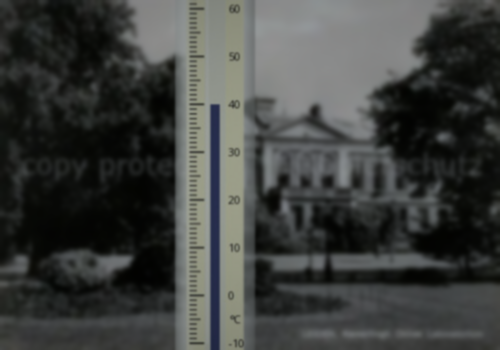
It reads 40 °C
